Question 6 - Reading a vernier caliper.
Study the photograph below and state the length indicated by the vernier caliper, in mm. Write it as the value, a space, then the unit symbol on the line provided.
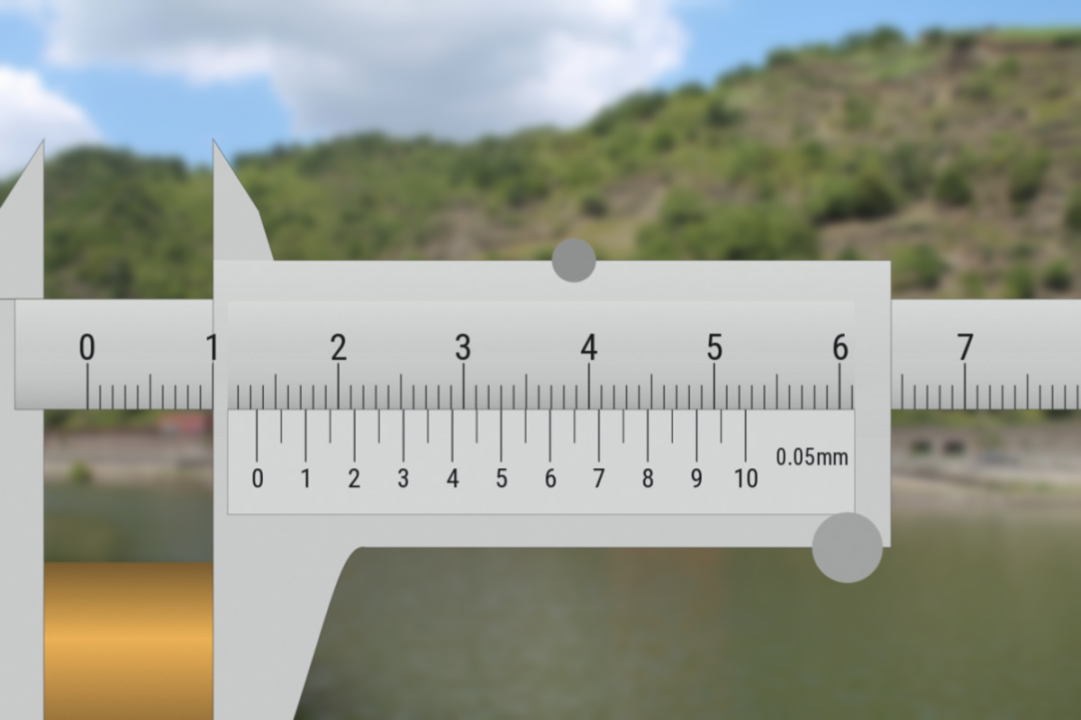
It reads 13.5 mm
